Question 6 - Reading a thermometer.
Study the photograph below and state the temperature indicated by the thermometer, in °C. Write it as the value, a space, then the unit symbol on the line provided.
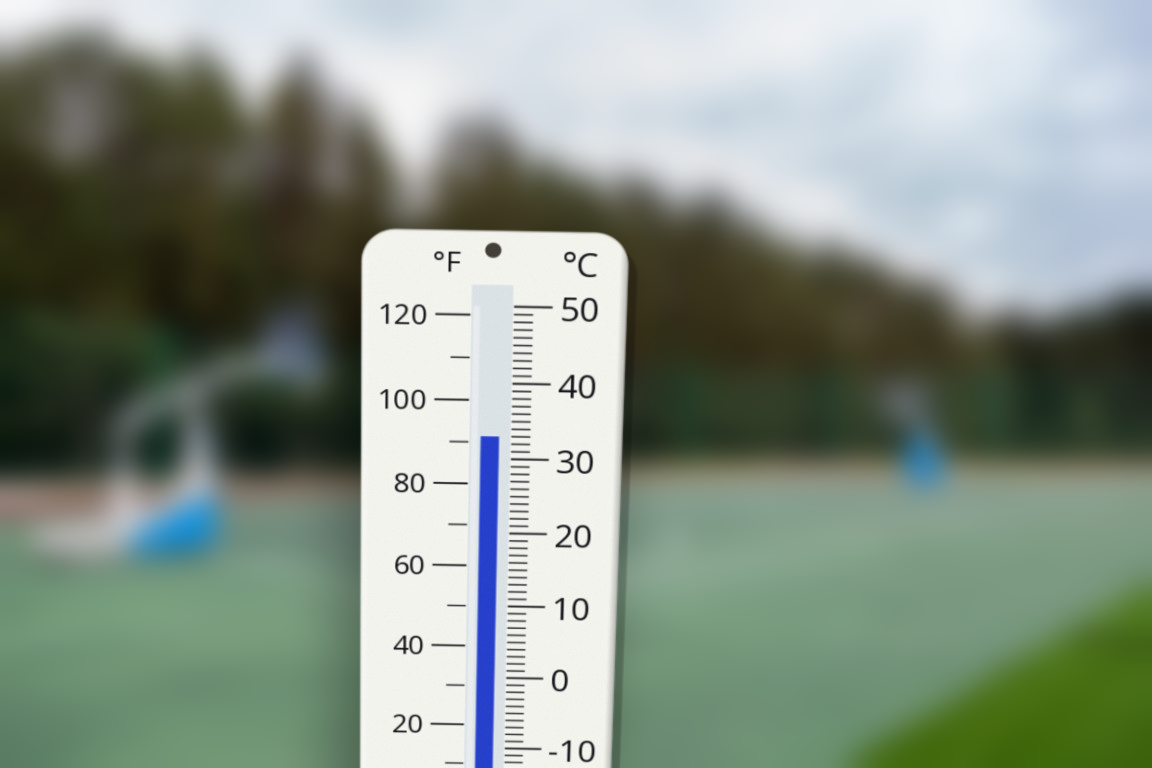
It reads 33 °C
